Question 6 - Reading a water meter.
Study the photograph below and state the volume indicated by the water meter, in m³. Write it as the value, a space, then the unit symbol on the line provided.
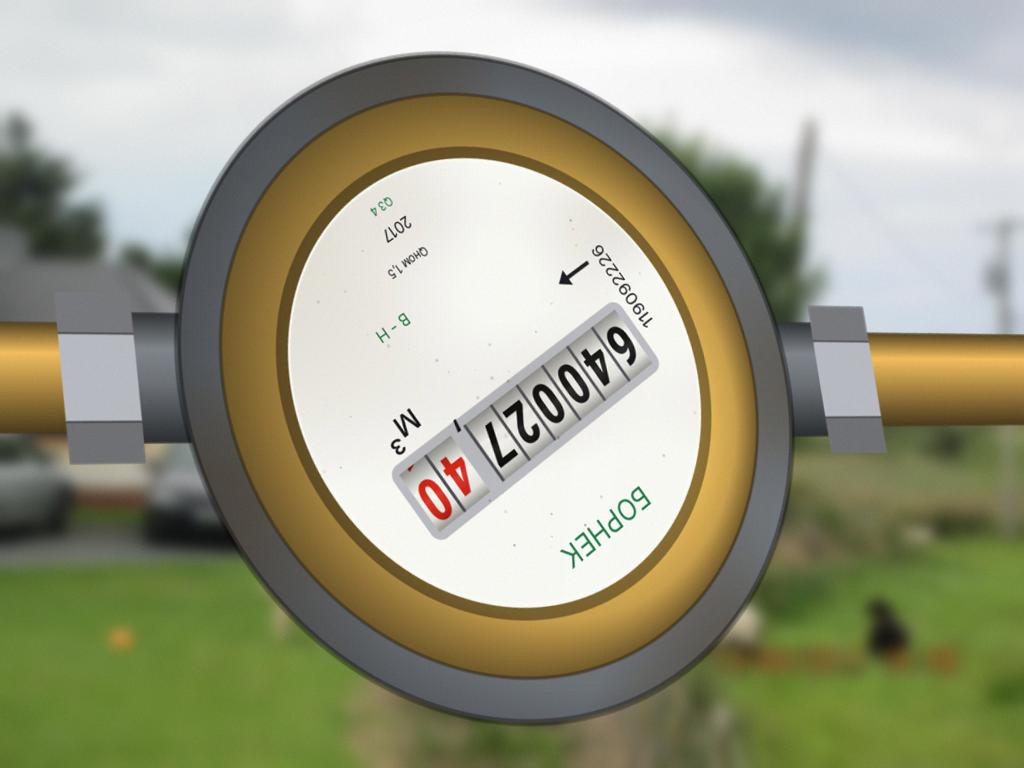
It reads 640027.40 m³
